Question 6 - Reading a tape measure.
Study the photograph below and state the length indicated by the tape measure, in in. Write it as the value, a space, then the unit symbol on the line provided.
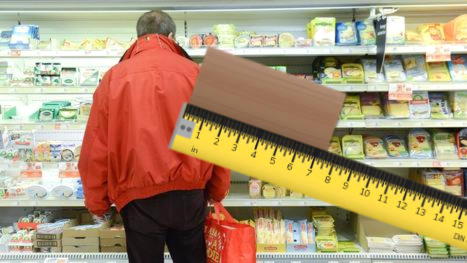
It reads 7.5 in
